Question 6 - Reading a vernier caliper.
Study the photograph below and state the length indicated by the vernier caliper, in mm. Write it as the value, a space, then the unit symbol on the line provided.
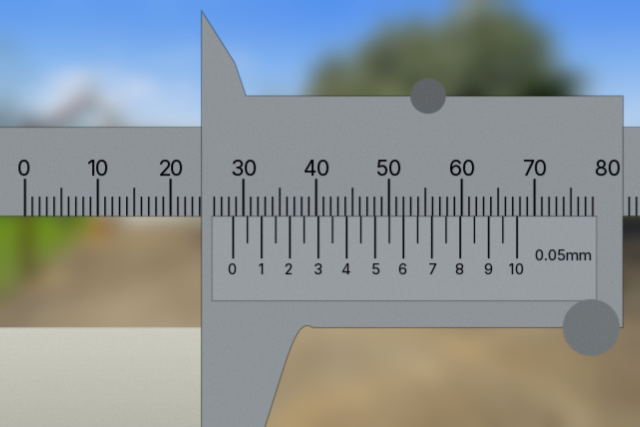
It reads 28.6 mm
